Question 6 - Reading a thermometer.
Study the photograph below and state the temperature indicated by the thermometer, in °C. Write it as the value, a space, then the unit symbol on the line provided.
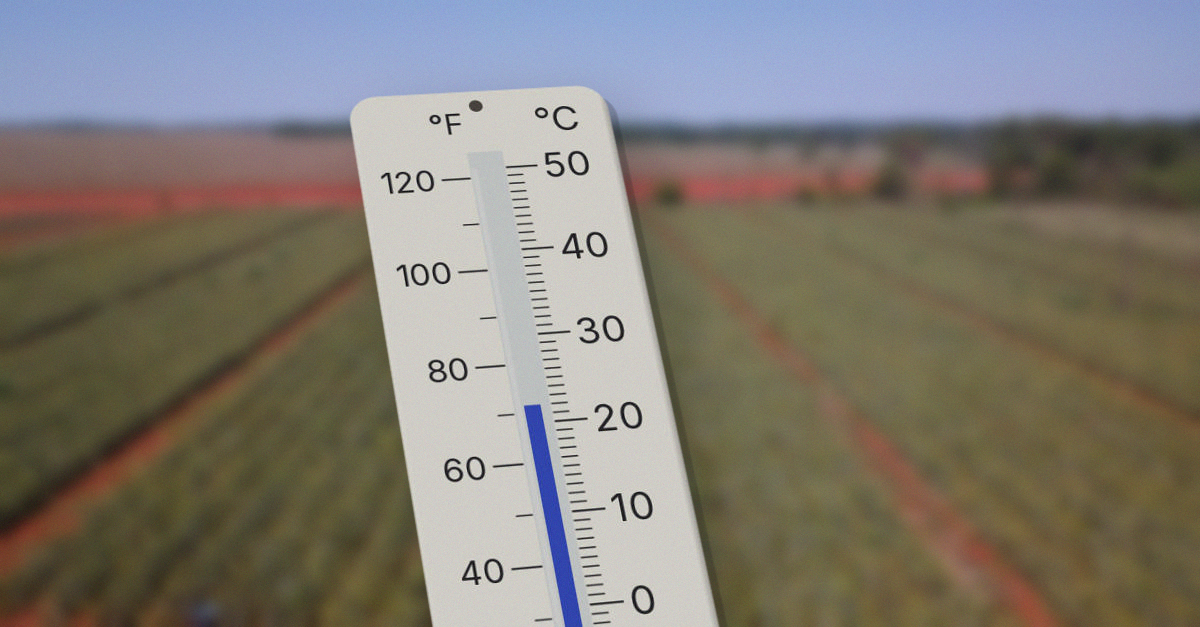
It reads 22 °C
